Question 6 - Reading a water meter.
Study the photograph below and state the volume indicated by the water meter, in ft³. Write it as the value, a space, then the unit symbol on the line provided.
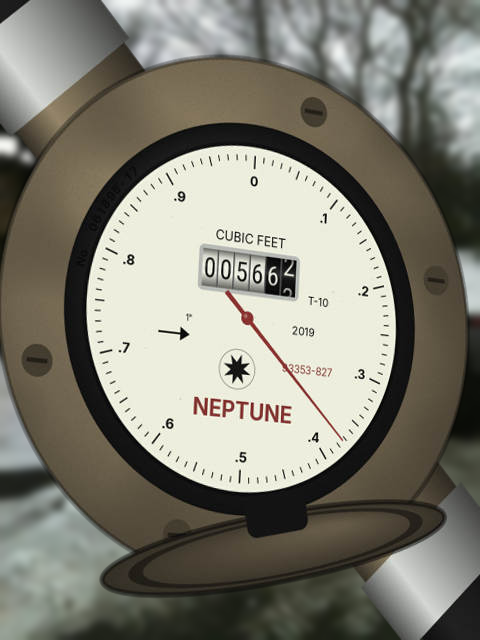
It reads 5662.37 ft³
